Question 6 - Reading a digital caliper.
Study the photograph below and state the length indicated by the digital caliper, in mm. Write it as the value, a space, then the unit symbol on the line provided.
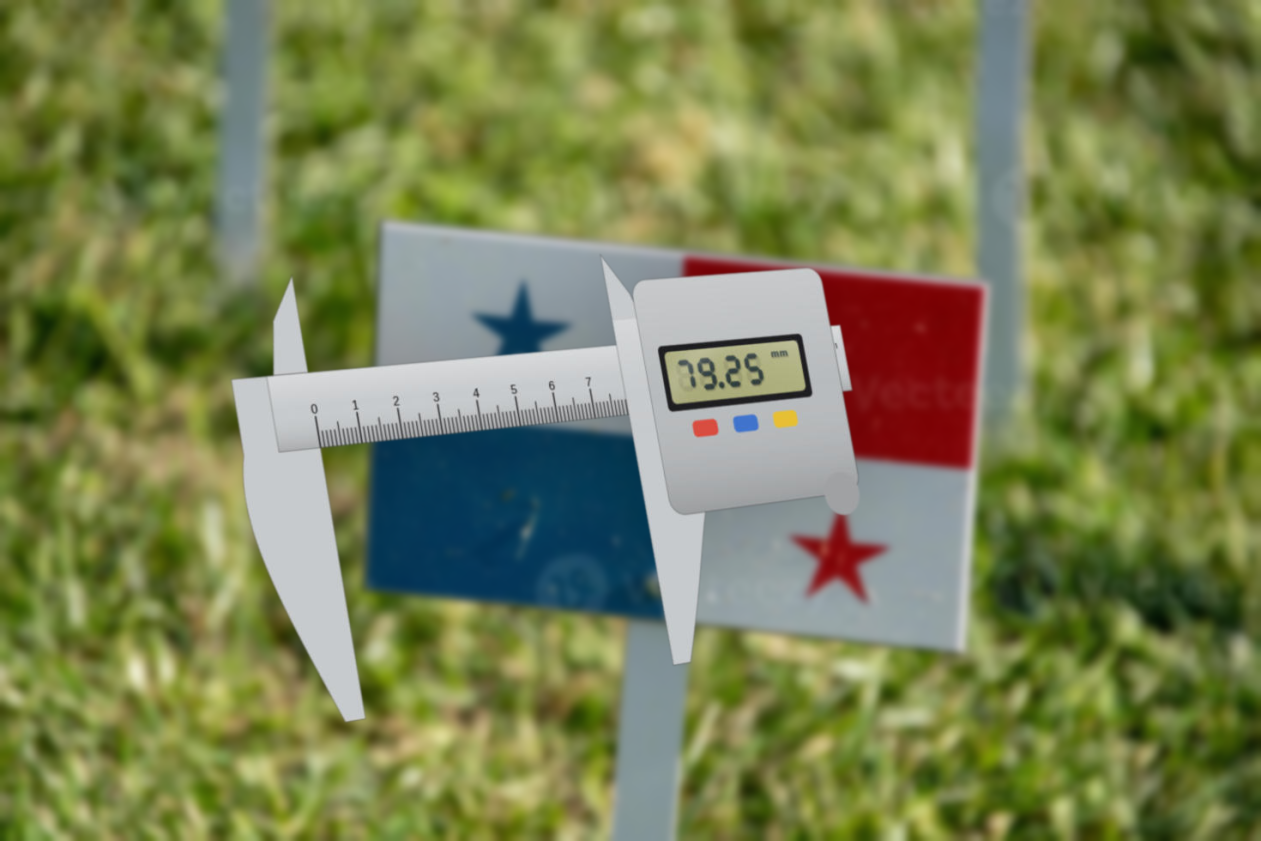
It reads 79.25 mm
